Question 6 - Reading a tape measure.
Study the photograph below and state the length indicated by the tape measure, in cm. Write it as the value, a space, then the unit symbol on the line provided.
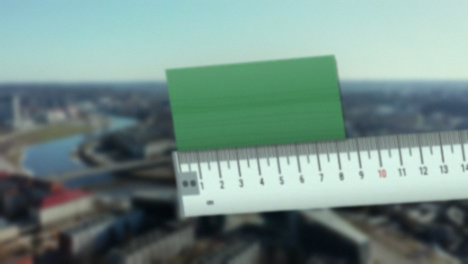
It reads 8.5 cm
